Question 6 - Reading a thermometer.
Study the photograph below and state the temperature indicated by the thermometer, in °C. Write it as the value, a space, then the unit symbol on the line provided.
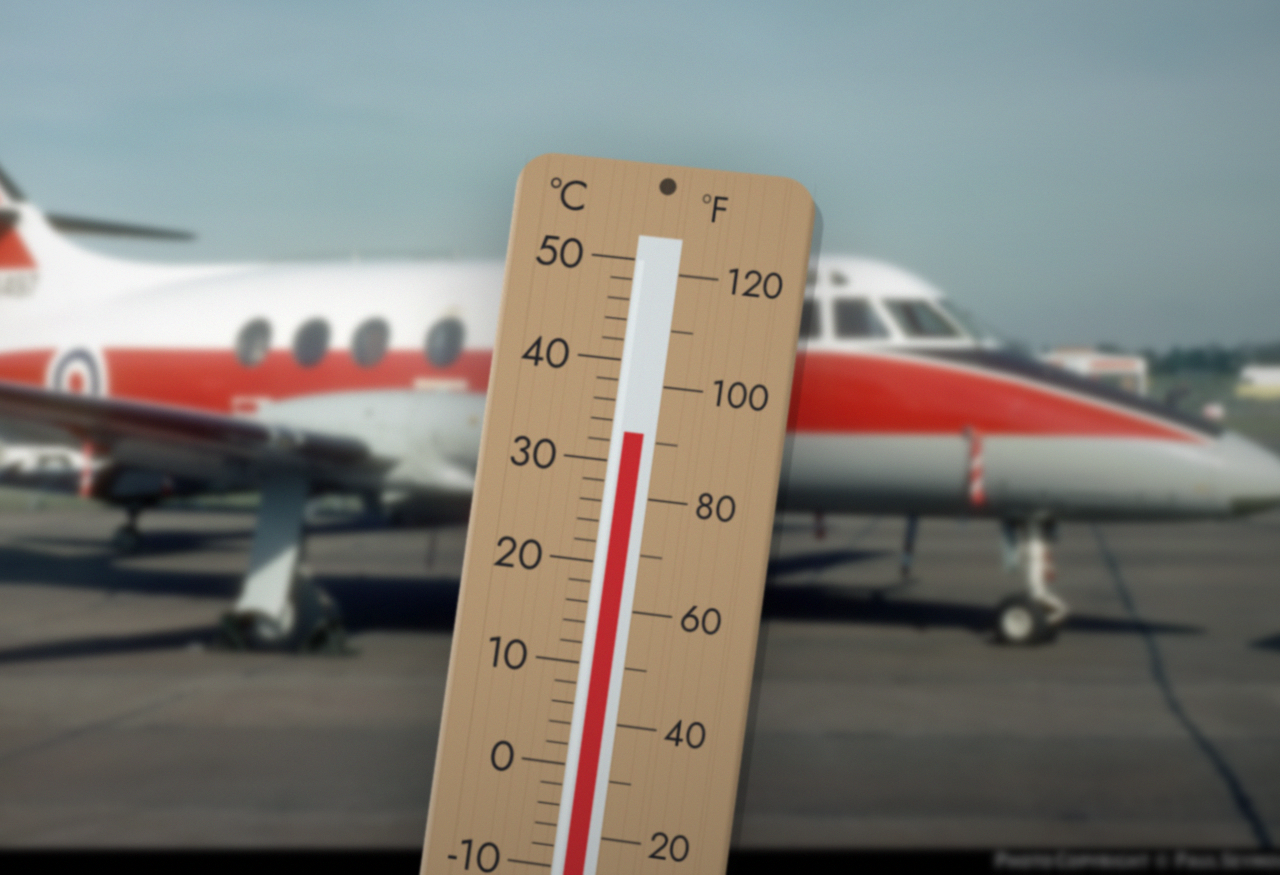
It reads 33 °C
